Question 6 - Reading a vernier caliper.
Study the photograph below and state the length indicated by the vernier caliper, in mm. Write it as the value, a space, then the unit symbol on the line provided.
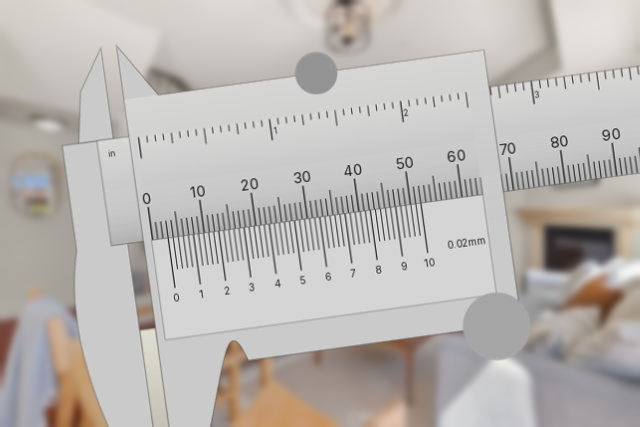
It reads 3.0 mm
